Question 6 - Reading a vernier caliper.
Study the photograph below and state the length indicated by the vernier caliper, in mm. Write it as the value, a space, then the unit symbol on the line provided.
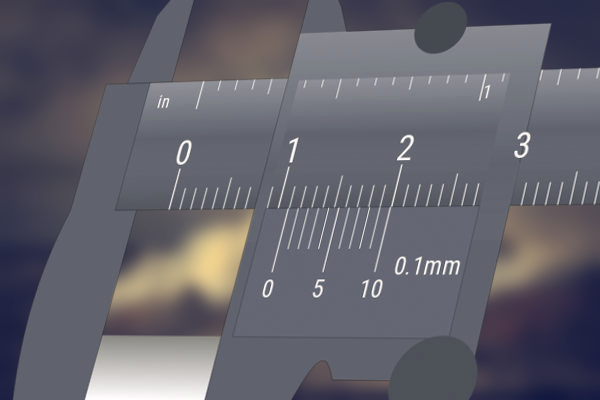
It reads 10.9 mm
